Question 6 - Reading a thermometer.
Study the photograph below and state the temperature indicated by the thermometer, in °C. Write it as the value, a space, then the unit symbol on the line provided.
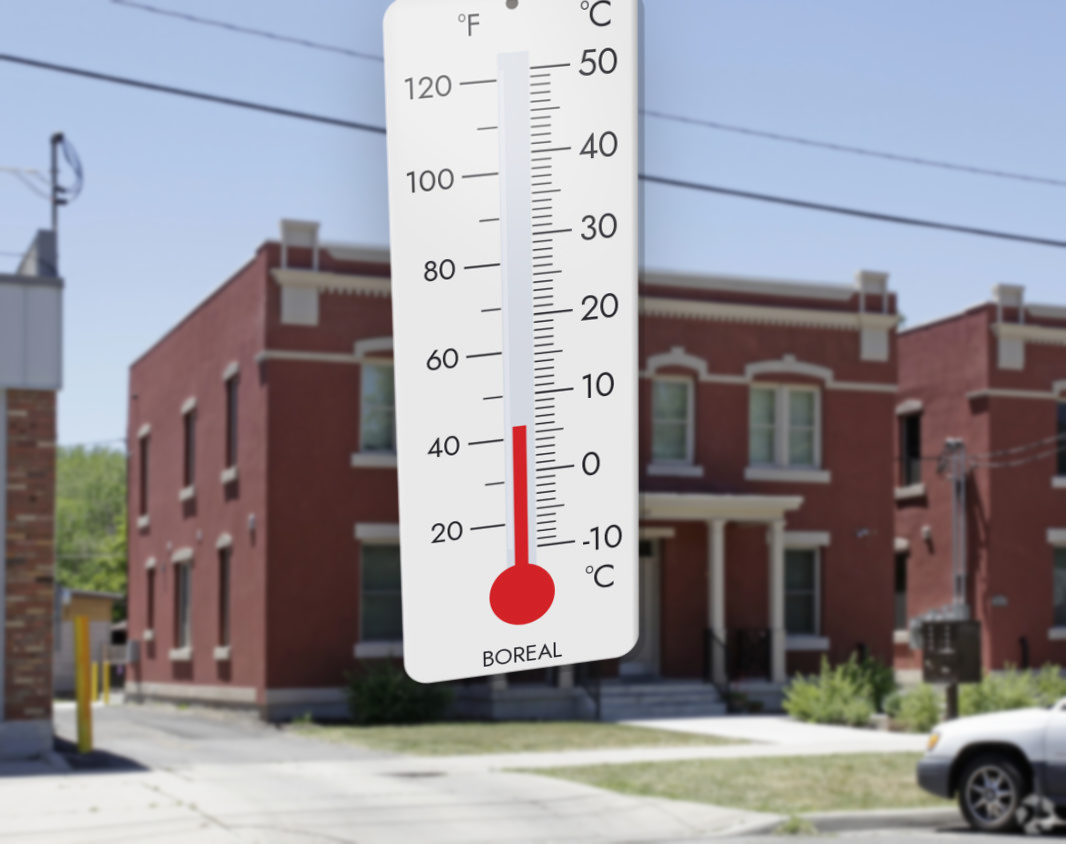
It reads 6 °C
